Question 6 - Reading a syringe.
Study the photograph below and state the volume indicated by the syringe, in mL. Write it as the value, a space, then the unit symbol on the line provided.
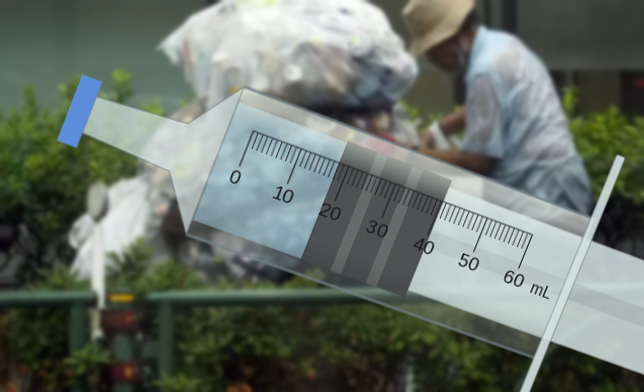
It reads 18 mL
